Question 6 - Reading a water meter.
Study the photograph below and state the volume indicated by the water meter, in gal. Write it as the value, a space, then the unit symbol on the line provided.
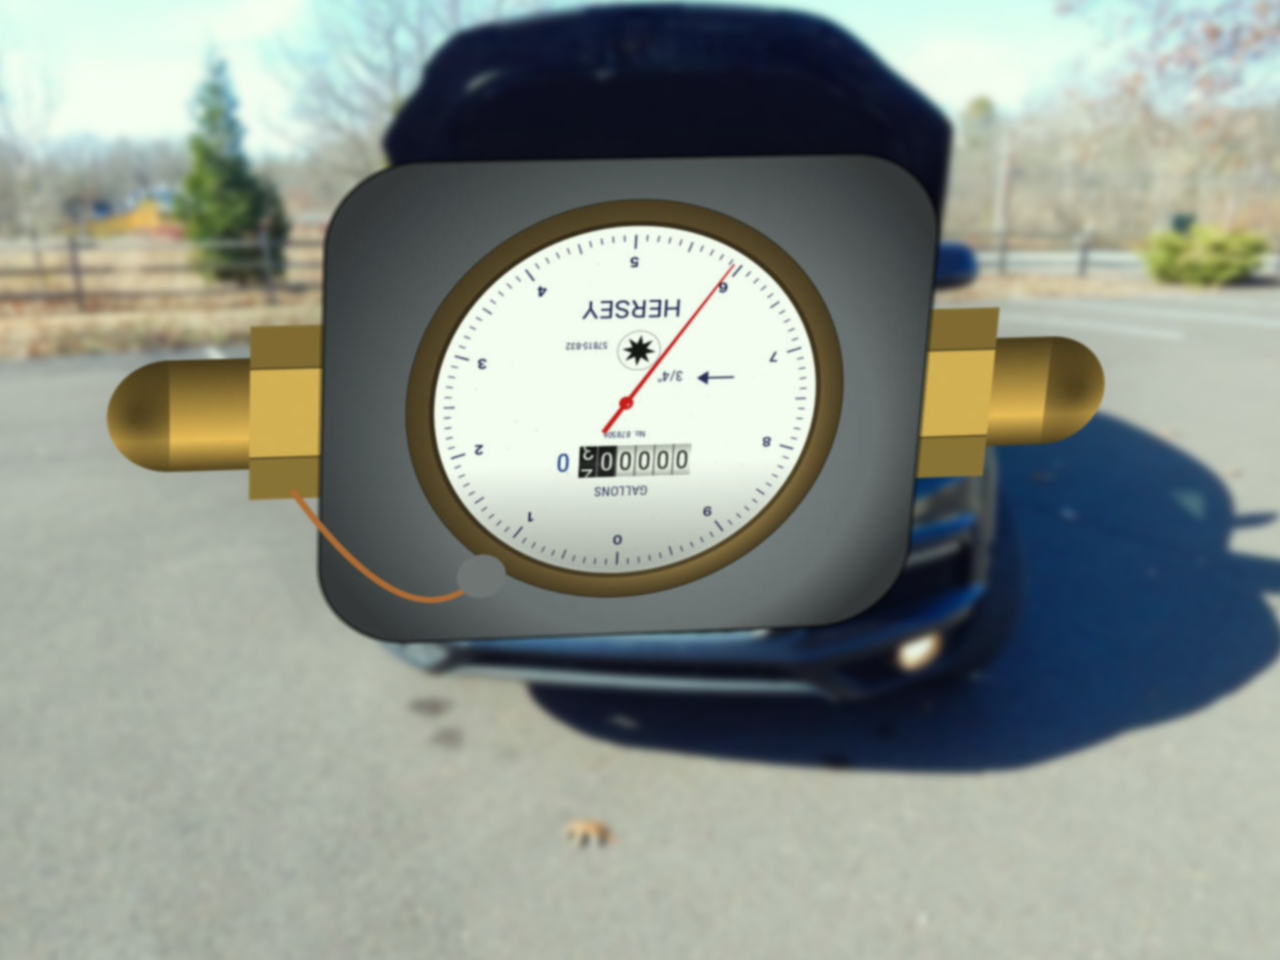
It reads 25.9 gal
